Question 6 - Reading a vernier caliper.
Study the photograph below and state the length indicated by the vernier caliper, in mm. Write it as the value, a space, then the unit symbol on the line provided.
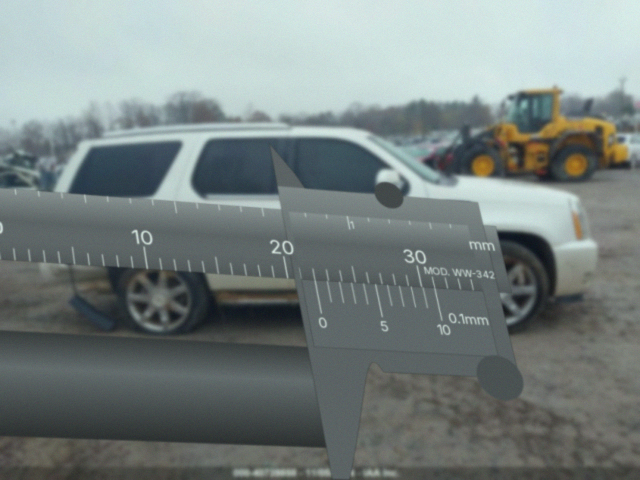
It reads 22.0 mm
